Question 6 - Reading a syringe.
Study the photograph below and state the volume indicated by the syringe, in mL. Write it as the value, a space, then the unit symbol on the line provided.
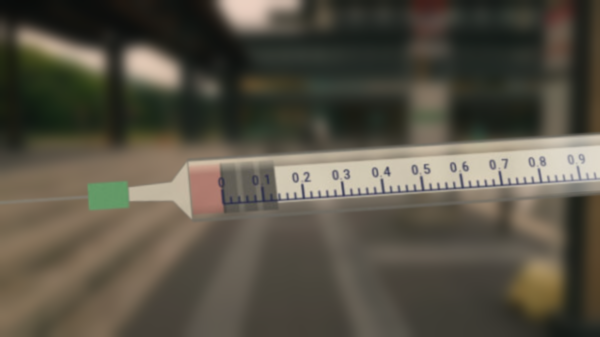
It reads 0 mL
